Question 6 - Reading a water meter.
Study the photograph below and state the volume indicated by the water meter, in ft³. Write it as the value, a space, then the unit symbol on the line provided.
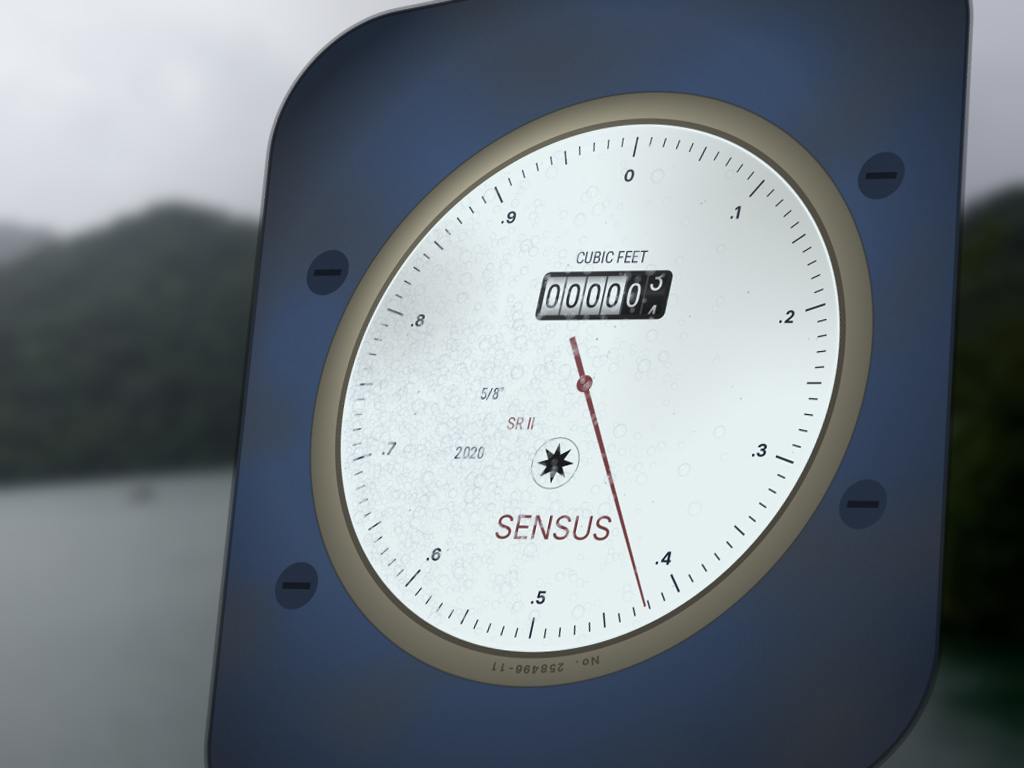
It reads 3.42 ft³
